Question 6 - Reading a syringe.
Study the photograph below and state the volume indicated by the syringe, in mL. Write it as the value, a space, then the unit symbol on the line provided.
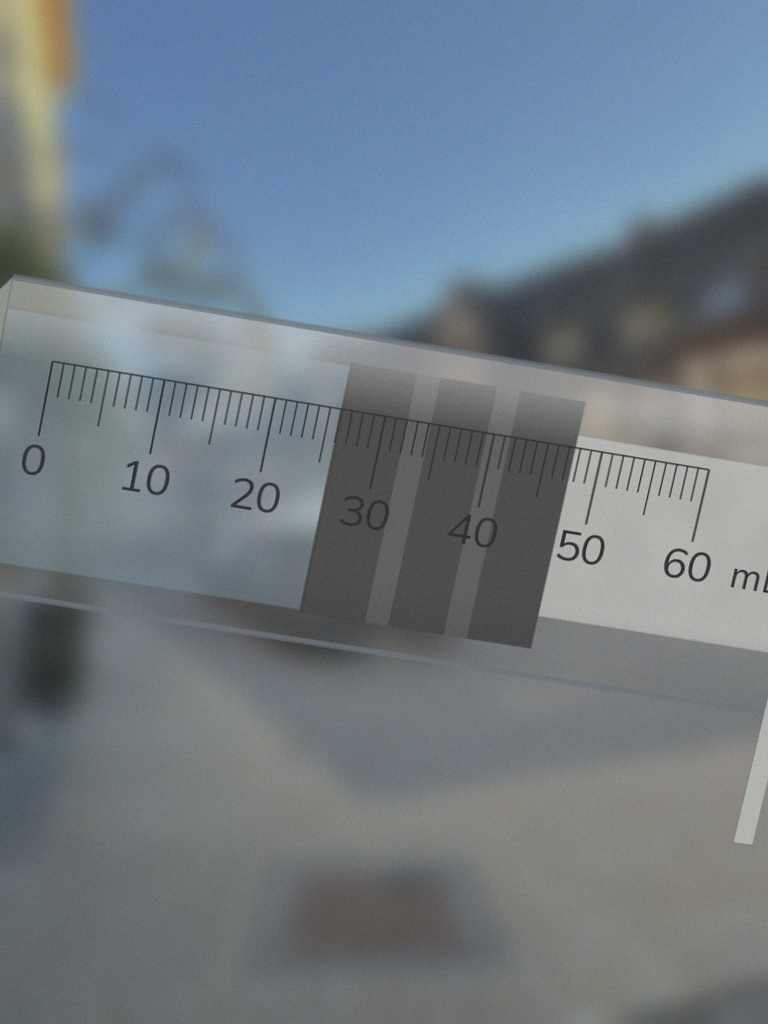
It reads 26 mL
